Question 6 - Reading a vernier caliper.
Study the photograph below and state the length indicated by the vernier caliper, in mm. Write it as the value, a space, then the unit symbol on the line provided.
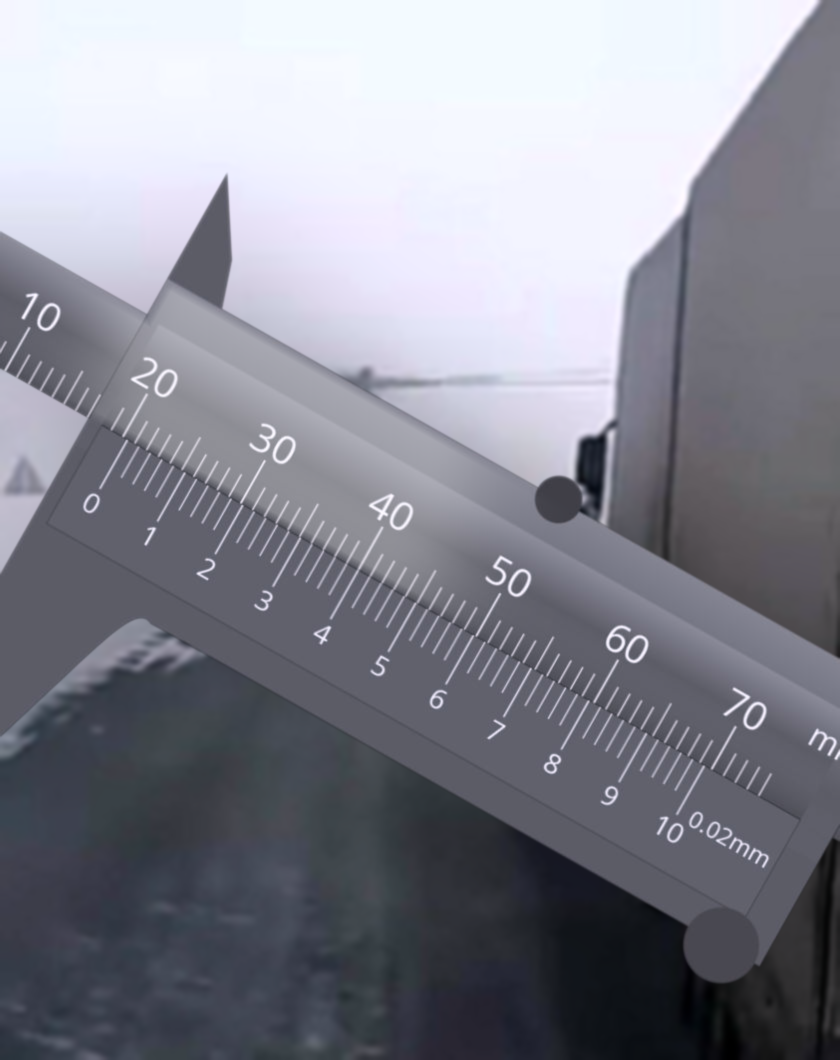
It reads 20.4 mm
